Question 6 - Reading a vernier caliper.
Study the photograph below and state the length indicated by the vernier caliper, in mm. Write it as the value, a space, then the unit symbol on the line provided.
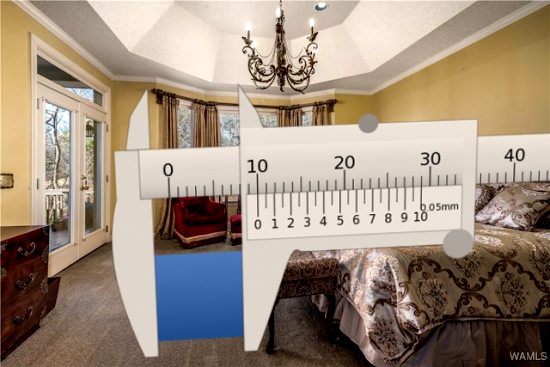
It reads 10.0 mm
